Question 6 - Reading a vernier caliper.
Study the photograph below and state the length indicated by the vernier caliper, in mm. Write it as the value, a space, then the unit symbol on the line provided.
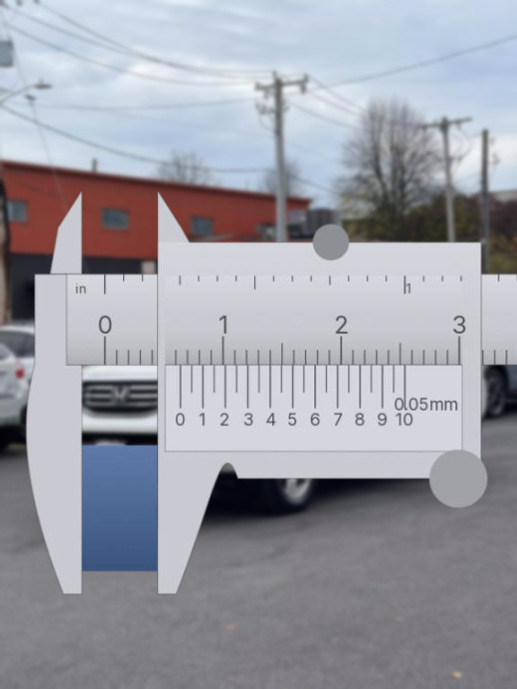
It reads 6.4 mm
